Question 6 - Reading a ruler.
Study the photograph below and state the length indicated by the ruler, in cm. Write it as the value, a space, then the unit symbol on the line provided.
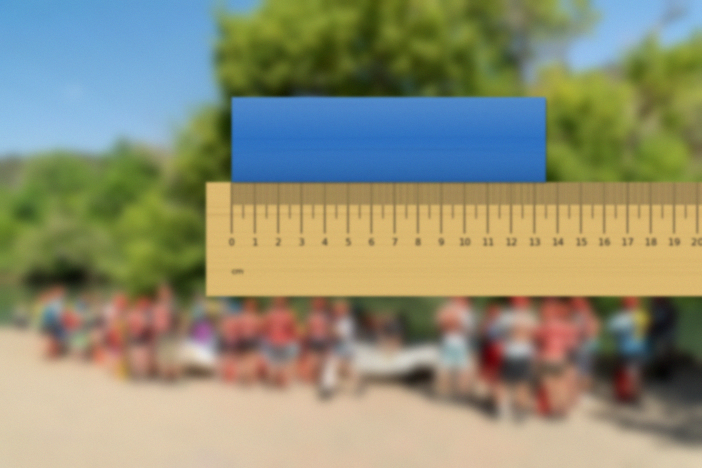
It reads 13.5 cm
